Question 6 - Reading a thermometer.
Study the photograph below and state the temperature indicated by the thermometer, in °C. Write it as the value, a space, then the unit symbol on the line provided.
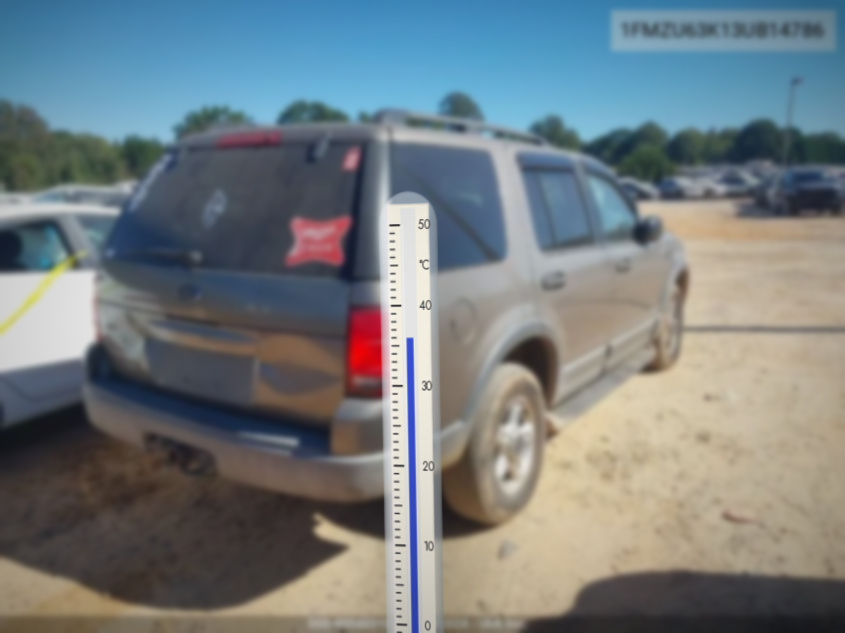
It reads 36 °C
